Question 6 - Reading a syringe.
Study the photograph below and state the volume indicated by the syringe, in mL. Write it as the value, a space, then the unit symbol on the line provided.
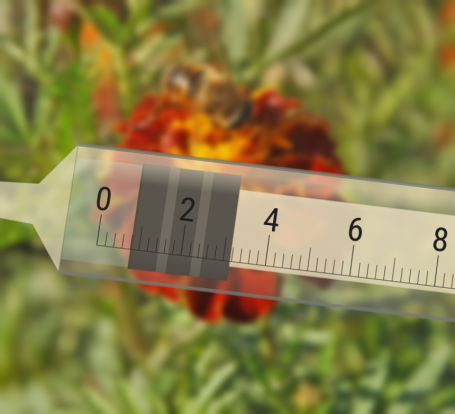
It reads 0.8 mL
